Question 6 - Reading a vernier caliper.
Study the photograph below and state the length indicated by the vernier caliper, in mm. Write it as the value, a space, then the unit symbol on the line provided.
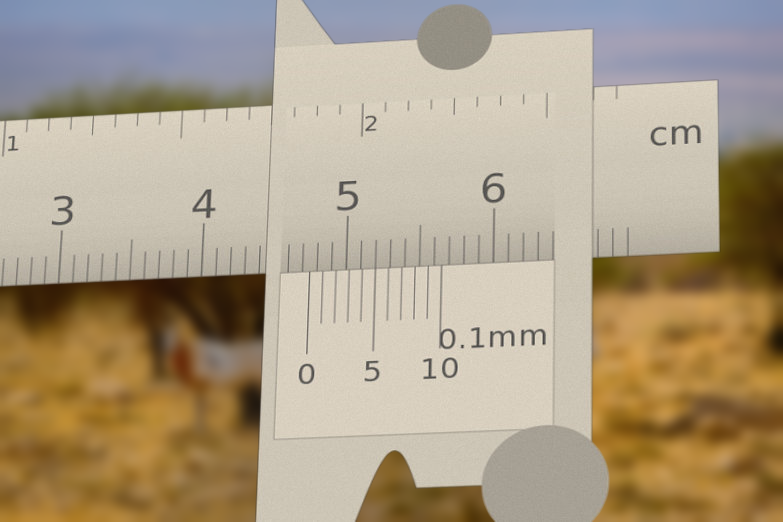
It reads 47.5 mm
